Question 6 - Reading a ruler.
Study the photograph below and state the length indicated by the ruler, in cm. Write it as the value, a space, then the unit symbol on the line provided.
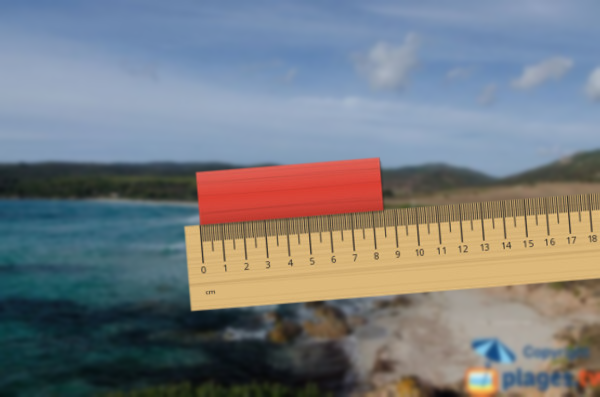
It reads 8.5 cm
